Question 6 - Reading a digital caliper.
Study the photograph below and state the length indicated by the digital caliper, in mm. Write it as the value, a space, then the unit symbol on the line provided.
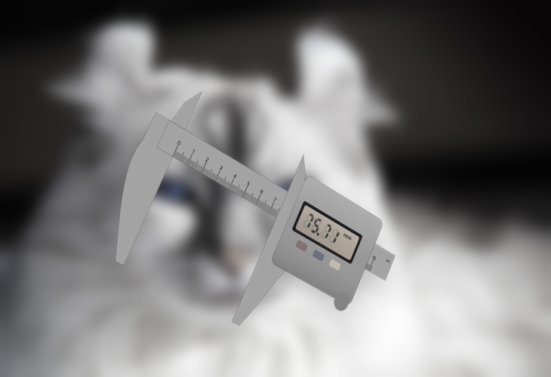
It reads 75.71 mm
